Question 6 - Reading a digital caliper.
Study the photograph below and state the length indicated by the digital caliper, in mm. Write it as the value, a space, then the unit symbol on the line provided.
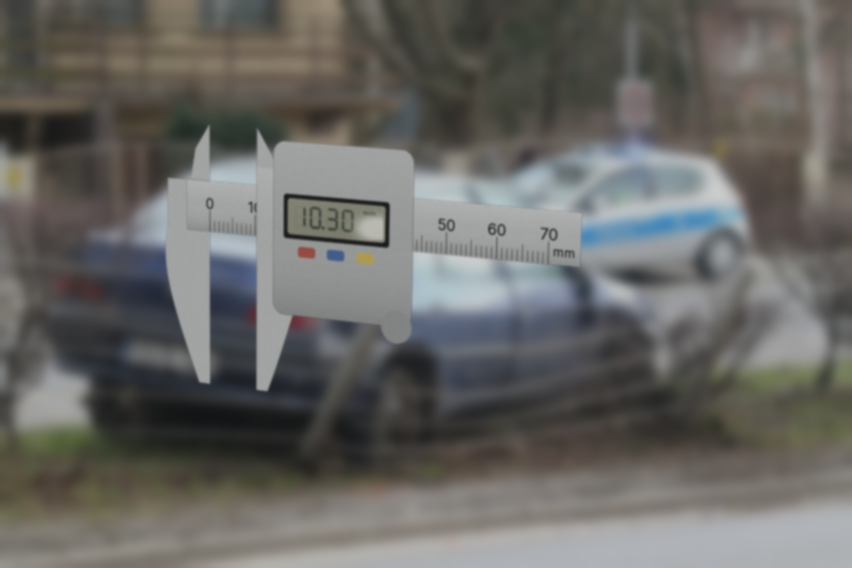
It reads 10.30 mm
